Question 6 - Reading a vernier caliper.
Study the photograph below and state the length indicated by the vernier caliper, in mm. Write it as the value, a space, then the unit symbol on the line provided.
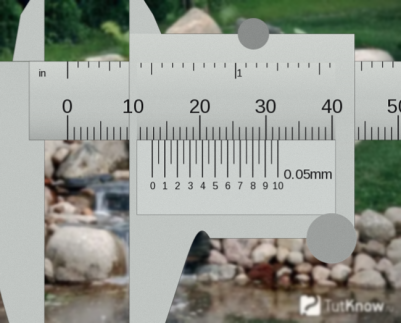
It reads 12.8 mm
